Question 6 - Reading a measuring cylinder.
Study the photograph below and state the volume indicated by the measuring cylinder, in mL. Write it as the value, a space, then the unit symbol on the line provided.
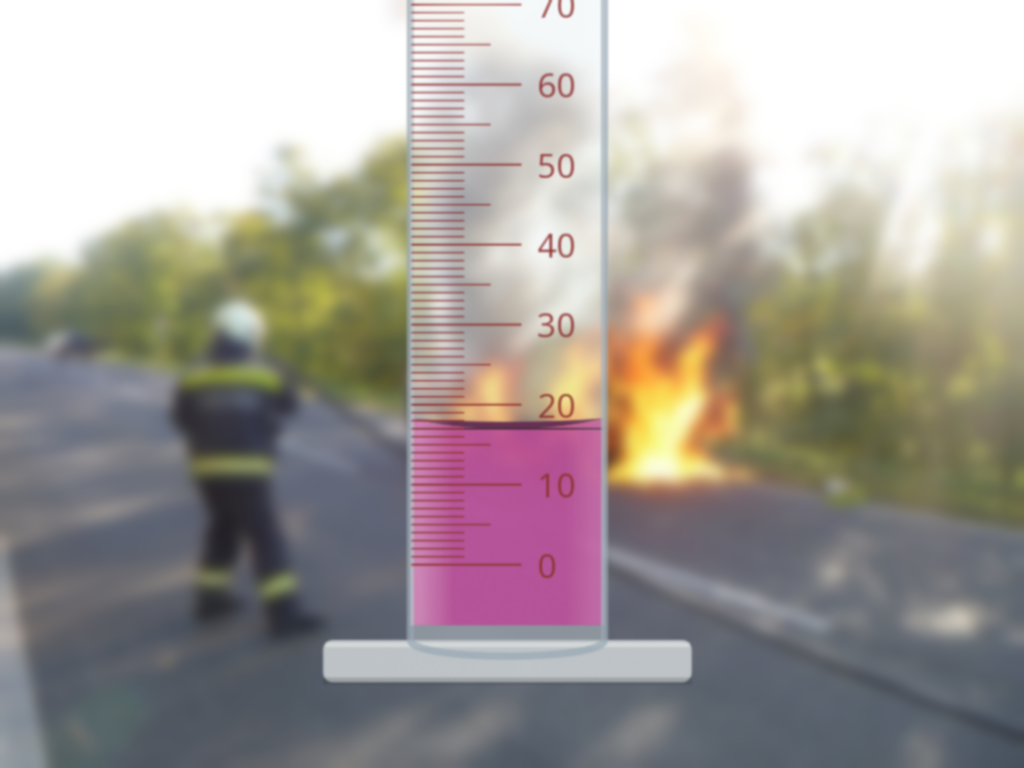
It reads 17 mL
